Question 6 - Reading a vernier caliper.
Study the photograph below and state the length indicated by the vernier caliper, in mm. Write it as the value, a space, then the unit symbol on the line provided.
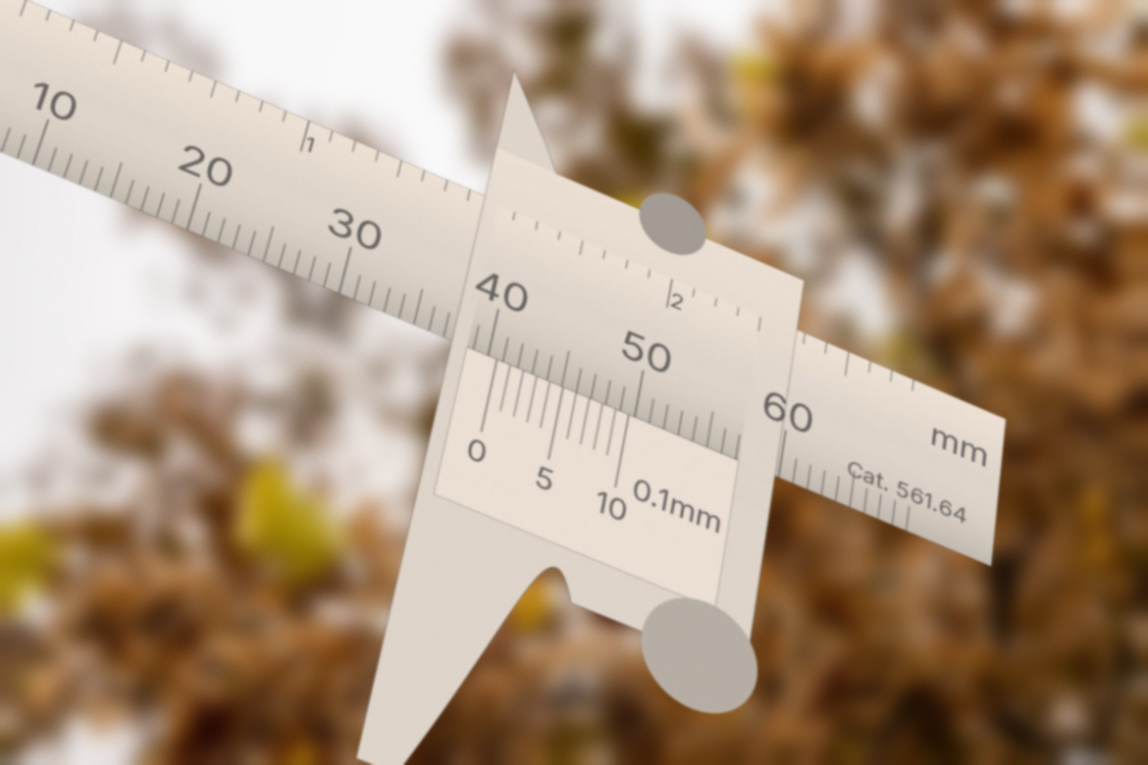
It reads 40.6 mm
